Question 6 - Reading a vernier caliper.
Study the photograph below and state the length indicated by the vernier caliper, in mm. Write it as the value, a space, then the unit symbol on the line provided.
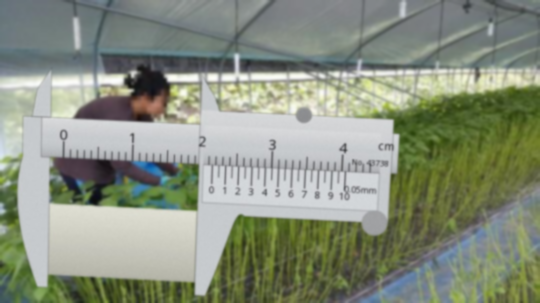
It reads 21.5 mm
